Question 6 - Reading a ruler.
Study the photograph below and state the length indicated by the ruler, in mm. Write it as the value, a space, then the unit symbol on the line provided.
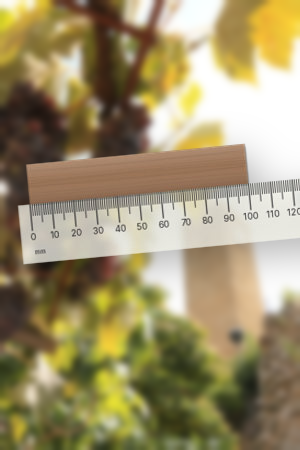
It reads 100 mm
